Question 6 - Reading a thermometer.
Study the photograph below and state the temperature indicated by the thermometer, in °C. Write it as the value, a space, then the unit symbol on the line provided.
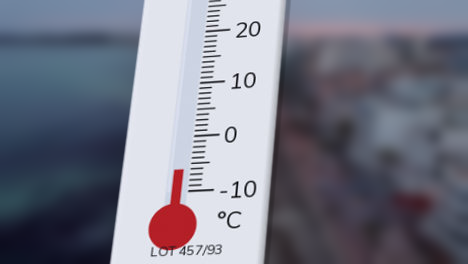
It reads -6 °C
